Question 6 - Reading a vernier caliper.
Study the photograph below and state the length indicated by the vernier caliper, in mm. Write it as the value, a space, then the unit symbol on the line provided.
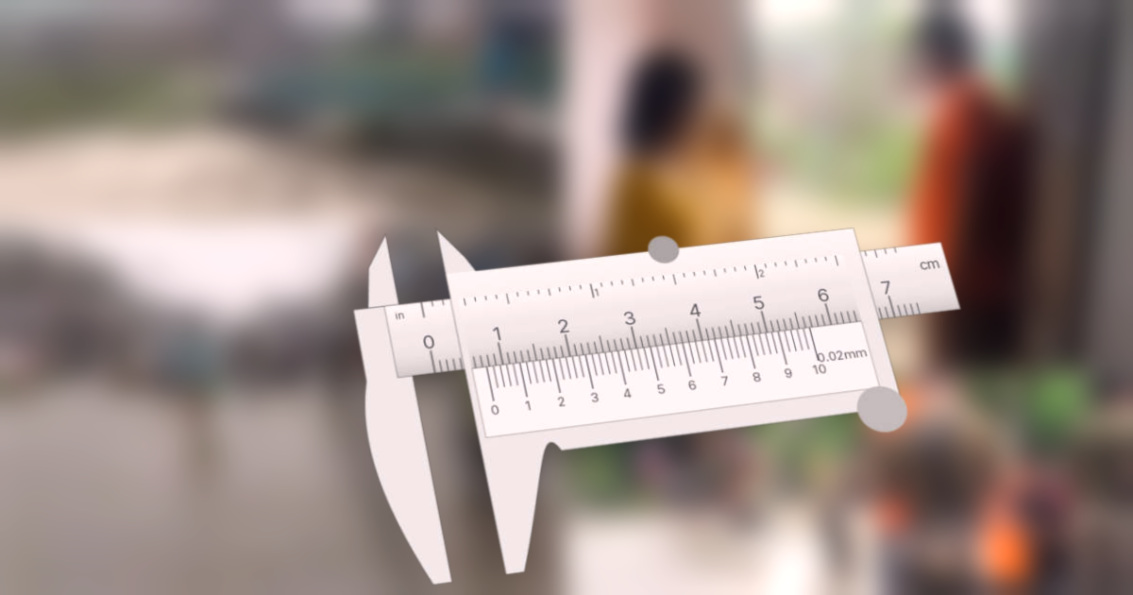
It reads 7.6 mm
